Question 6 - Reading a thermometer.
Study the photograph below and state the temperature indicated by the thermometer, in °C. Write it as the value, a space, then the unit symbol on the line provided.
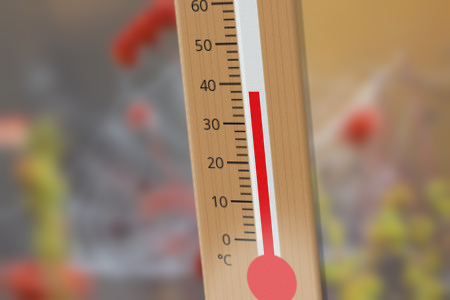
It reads 38 °C
